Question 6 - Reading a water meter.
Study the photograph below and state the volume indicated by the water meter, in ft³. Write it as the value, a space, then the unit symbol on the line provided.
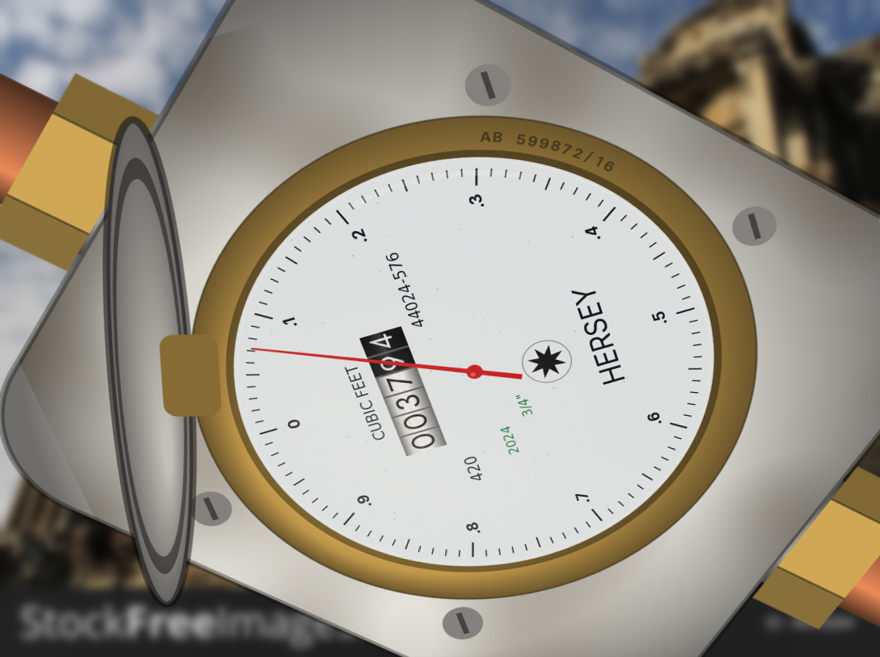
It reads 3794.07 ft³
